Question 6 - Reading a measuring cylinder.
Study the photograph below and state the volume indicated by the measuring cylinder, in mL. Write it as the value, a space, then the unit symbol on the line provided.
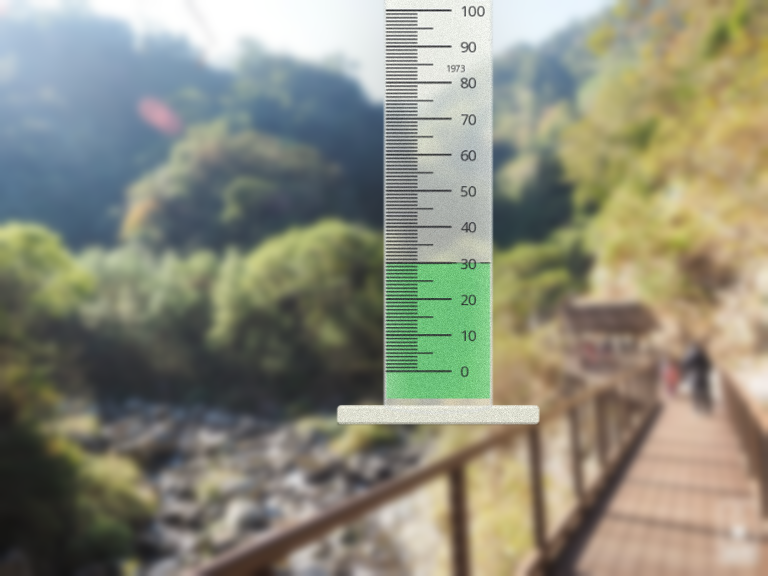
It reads 30 mL
